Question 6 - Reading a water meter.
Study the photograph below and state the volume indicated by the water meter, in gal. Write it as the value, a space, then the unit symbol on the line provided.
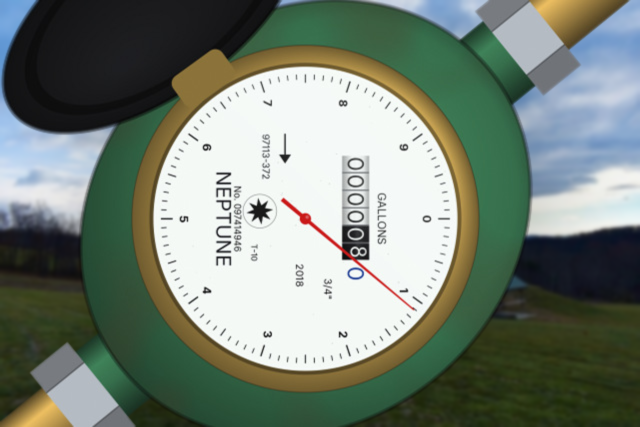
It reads 81.1 gal
